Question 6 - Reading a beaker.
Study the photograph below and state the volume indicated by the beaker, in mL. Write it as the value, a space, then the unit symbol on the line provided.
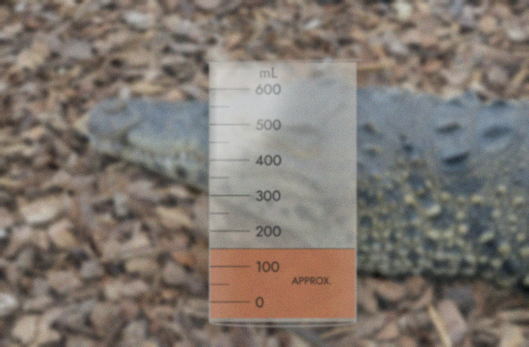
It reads 150 mL
